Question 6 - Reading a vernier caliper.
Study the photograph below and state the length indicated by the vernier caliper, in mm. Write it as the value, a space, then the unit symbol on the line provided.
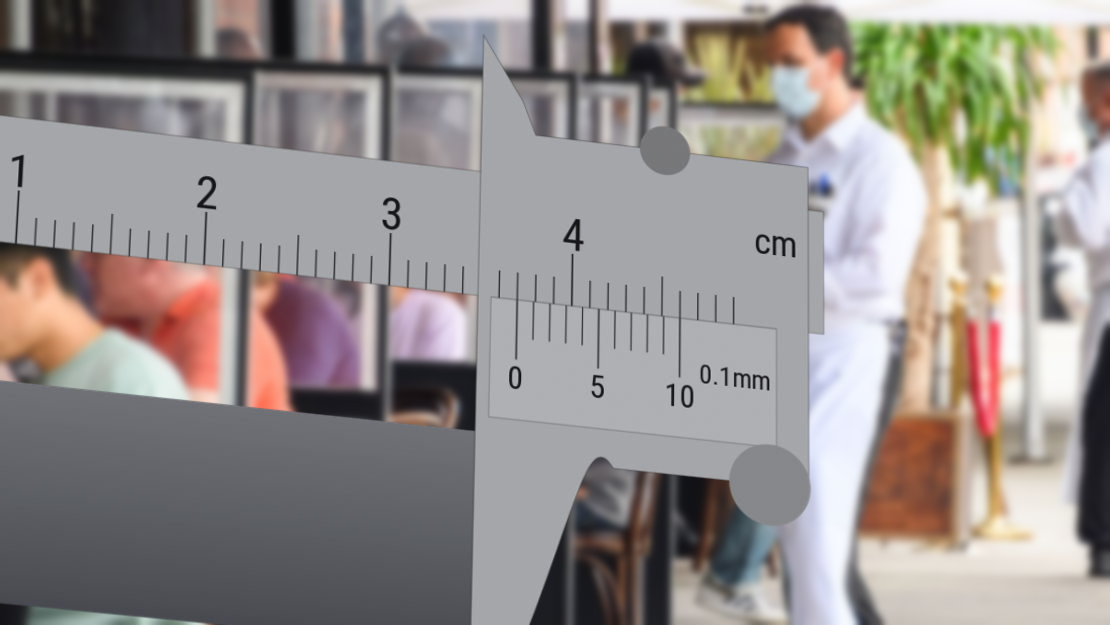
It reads 37.0 mm
